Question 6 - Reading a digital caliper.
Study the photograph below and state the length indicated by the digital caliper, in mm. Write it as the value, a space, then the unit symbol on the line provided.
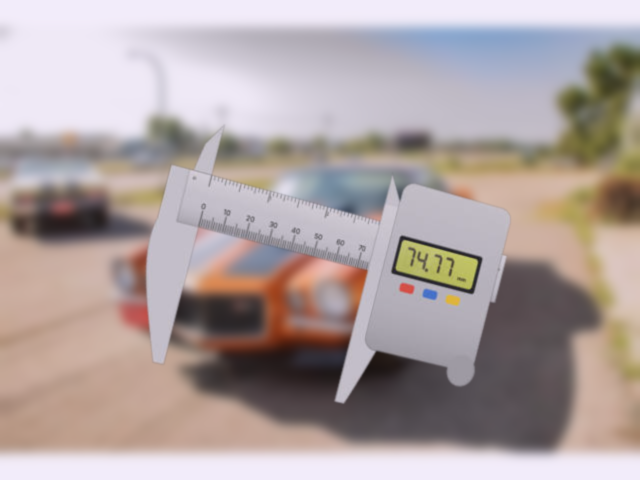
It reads 74.77 mm
